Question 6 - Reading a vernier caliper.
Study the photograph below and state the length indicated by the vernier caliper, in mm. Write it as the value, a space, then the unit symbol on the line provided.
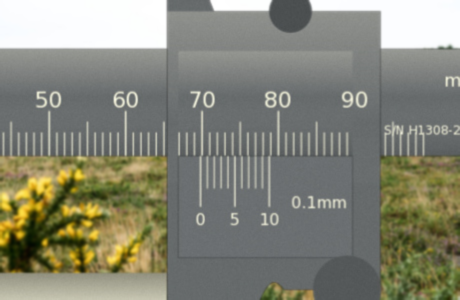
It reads 69.8 mm
